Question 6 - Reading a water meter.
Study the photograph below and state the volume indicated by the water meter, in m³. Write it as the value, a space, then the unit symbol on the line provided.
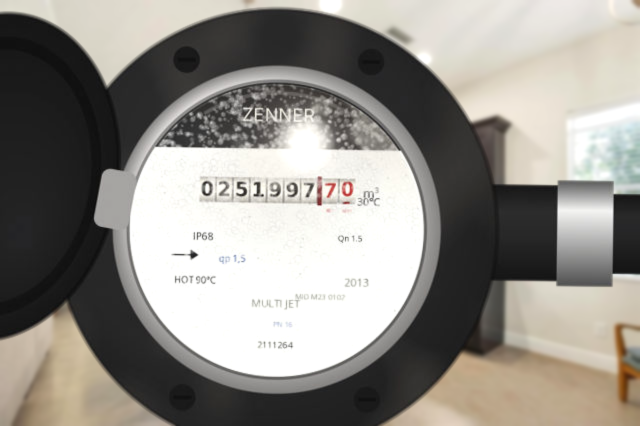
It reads 251997.70 m³
